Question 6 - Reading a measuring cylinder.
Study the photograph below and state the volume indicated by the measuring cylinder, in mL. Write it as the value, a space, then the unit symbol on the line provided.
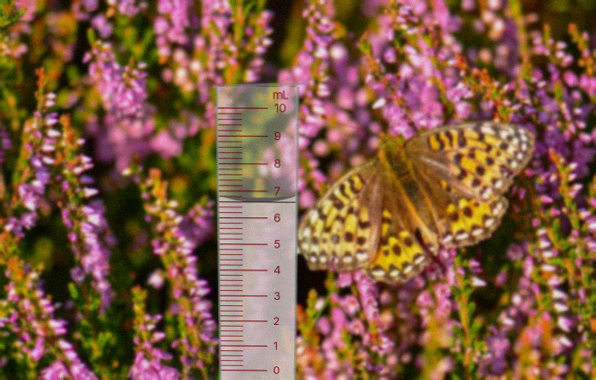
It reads 6.6 mL
